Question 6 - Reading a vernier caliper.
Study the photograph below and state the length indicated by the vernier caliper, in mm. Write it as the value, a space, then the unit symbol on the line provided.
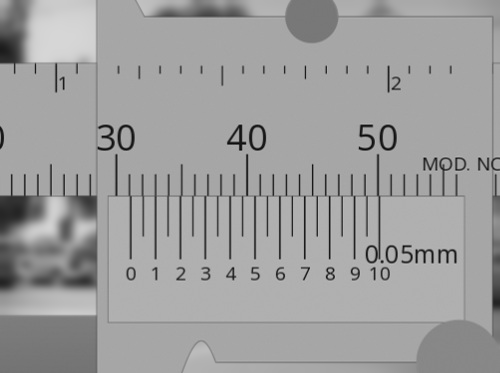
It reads 31.1 mm
